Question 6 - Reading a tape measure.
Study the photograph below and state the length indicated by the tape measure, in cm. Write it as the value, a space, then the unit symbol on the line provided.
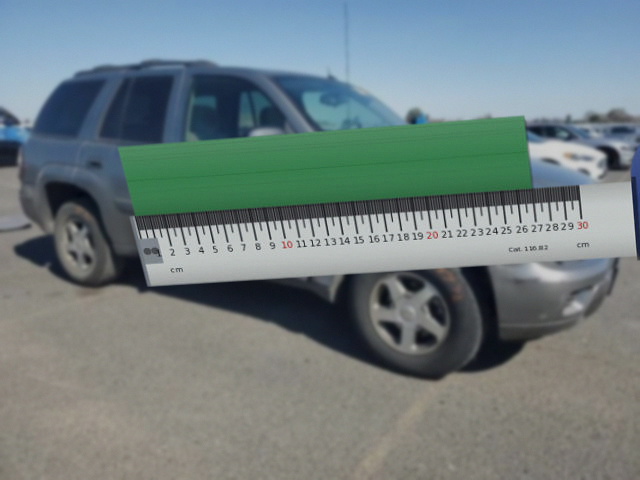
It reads 27 cm
